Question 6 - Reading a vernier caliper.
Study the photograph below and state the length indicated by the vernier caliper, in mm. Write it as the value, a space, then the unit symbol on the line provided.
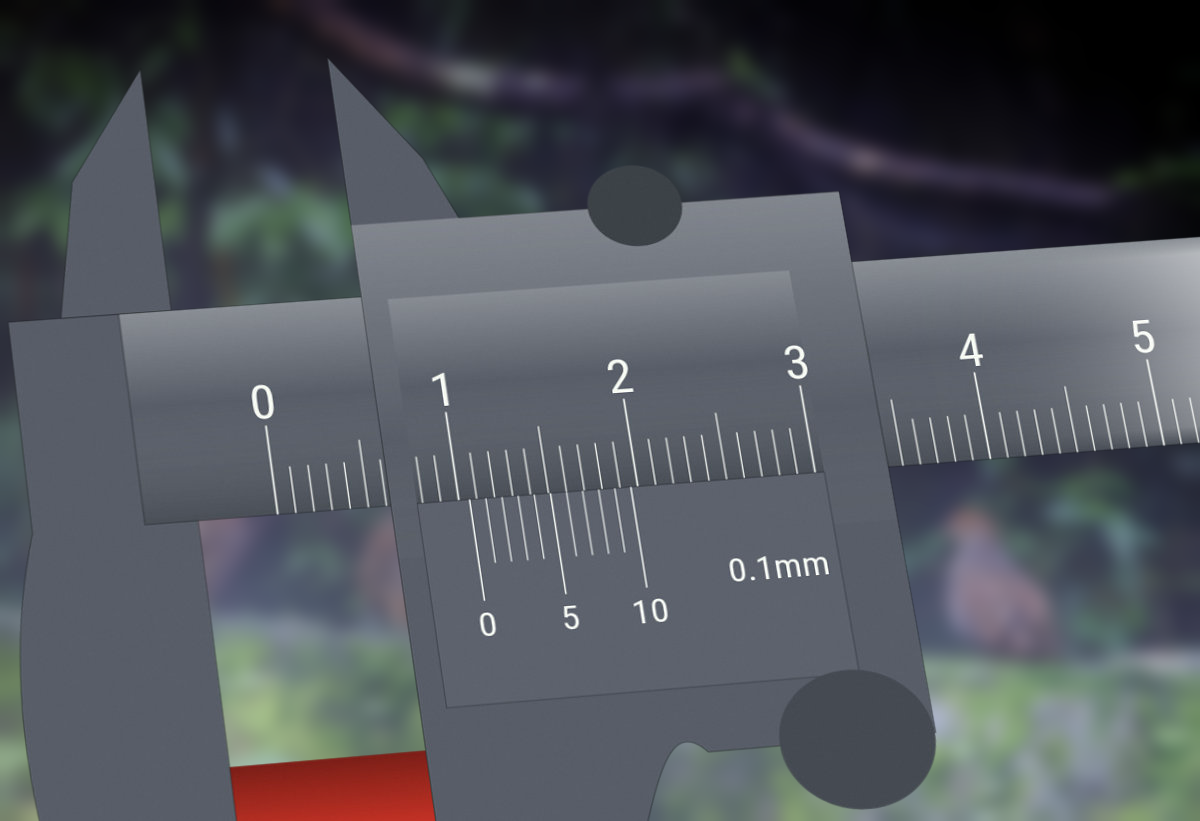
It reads 10.6 mm
